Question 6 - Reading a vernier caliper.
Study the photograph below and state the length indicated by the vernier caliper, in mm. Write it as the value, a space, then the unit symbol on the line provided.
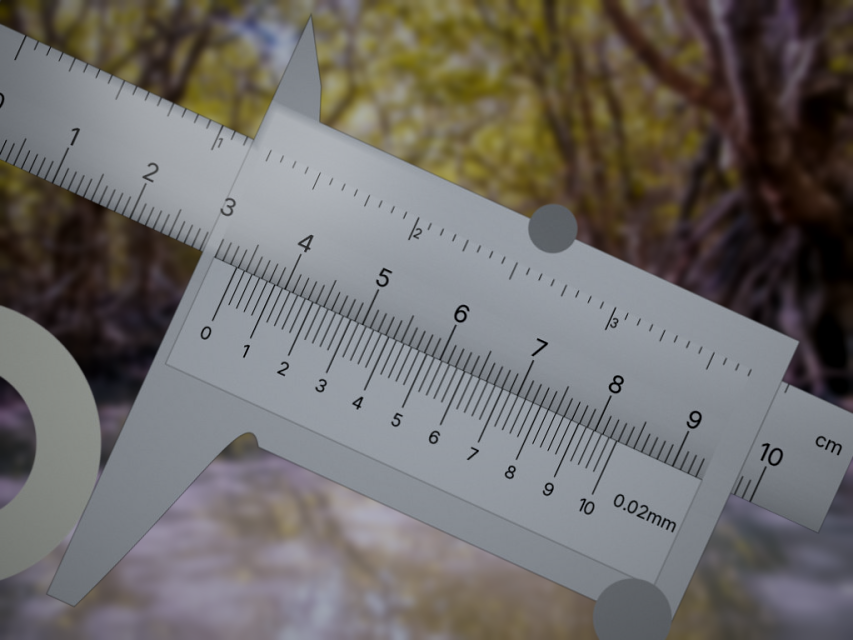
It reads 33.8 mm
